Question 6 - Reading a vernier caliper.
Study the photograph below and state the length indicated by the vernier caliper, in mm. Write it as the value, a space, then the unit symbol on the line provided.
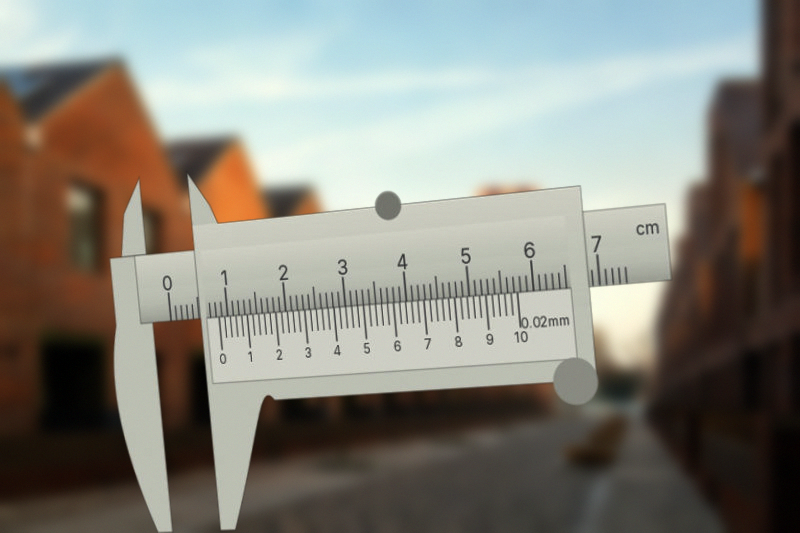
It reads 8.5 mm
